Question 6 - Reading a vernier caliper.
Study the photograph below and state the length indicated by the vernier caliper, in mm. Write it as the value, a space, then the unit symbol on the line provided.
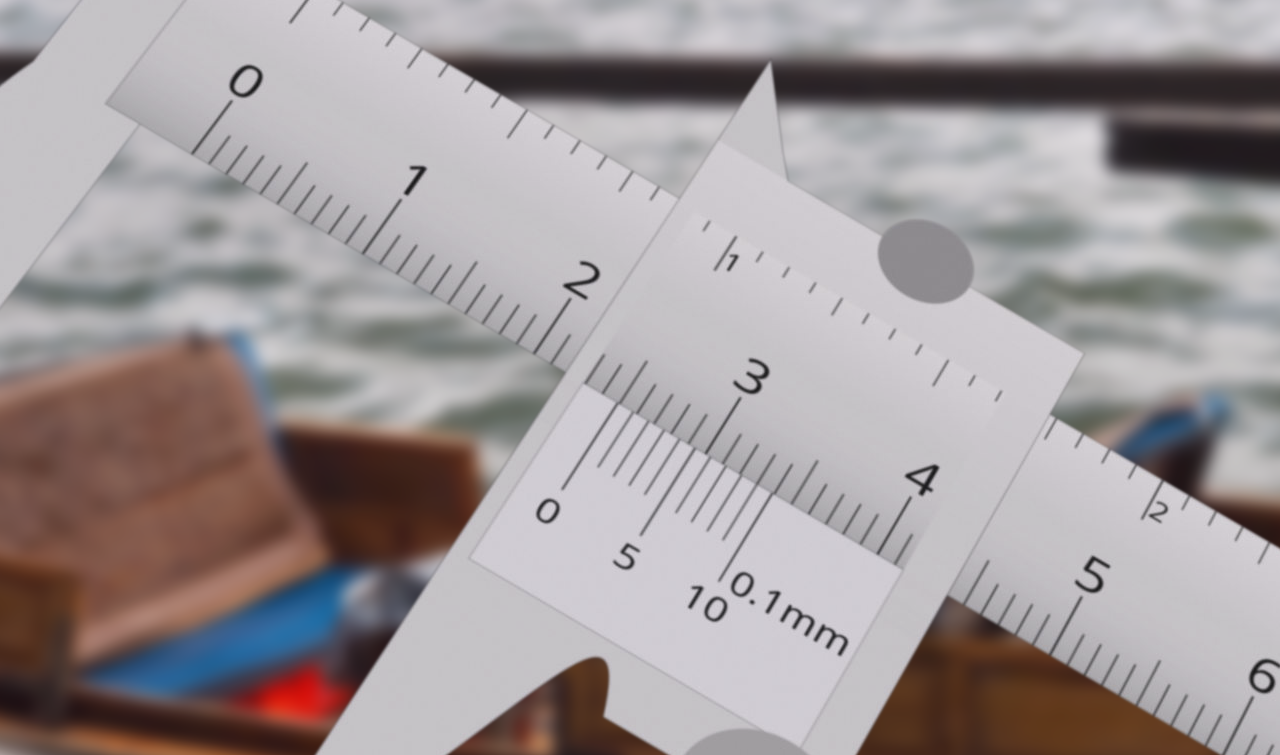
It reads 24.9 mm
